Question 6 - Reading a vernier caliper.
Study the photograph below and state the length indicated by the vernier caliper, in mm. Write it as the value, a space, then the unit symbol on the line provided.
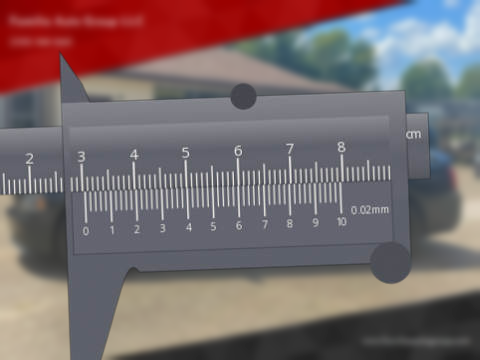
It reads 30.5 mm
